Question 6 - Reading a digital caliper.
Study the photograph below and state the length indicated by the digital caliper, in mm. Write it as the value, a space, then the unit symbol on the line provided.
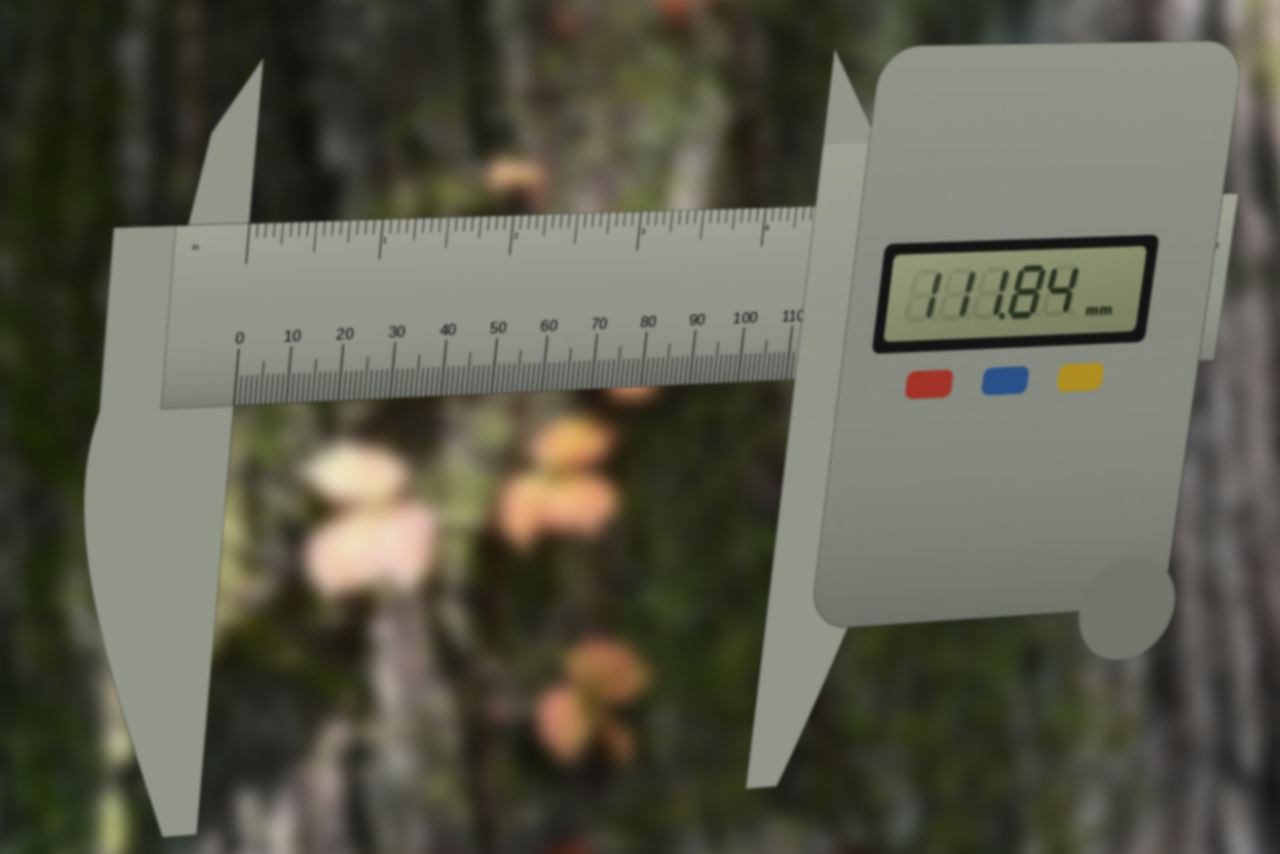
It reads 111.84 mm
